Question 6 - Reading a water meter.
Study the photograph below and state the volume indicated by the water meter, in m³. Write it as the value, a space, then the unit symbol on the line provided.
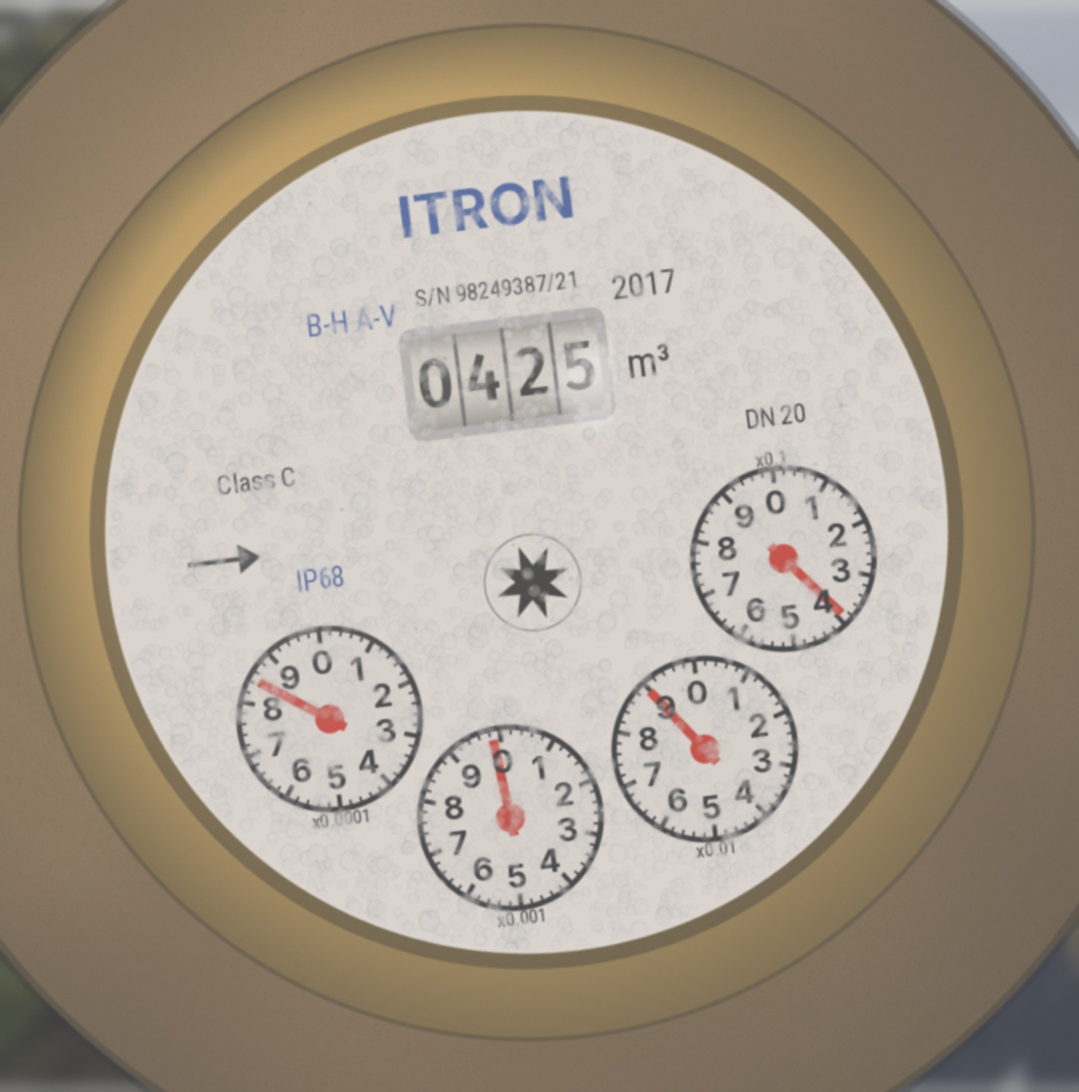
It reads 425.3898 m³
